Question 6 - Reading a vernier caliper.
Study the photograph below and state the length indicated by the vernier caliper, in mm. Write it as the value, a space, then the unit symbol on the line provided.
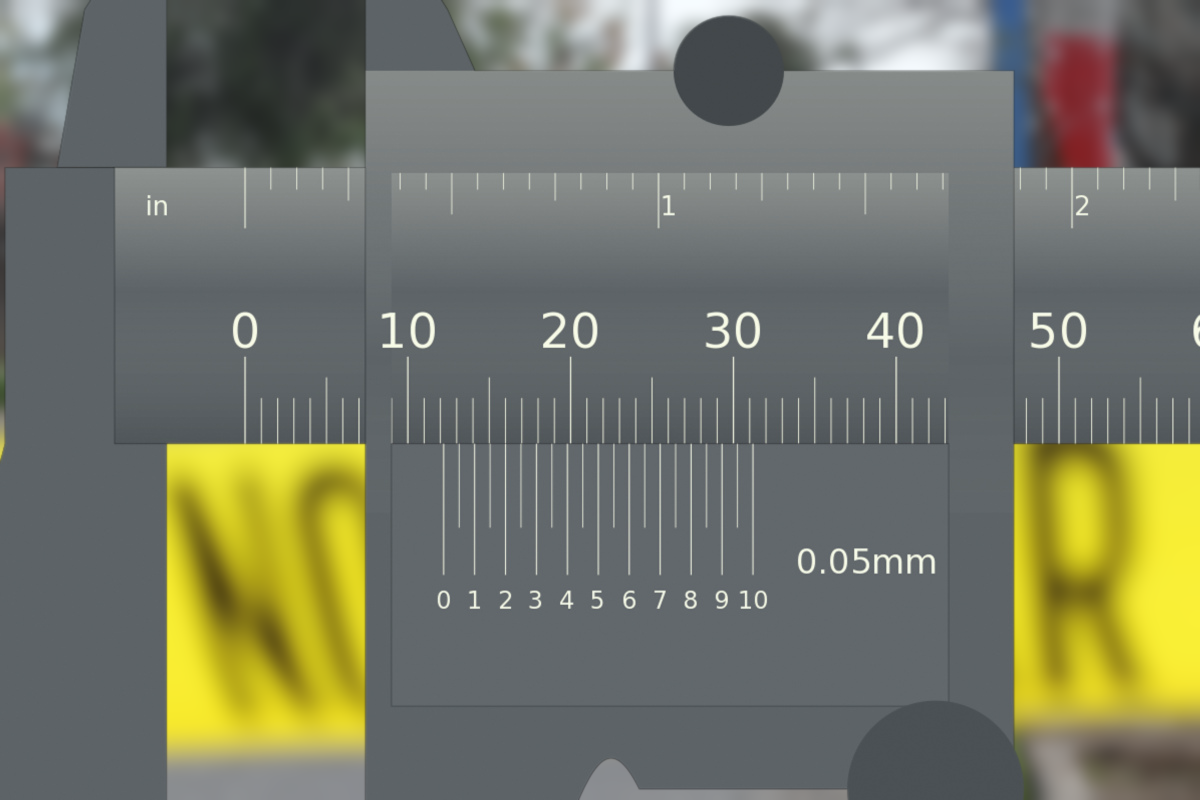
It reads 12.2 mm
